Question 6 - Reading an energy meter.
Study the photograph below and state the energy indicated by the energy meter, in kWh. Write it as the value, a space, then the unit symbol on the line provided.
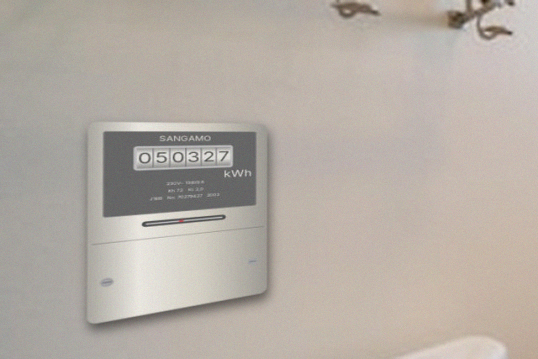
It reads 50327 kWh
